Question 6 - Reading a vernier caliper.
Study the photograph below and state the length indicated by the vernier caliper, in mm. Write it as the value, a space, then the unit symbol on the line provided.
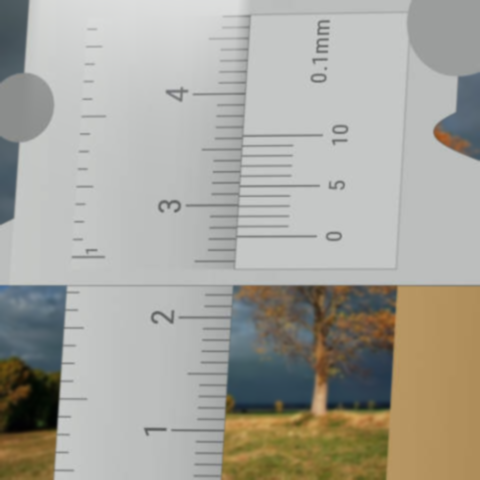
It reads 27.2 mm
